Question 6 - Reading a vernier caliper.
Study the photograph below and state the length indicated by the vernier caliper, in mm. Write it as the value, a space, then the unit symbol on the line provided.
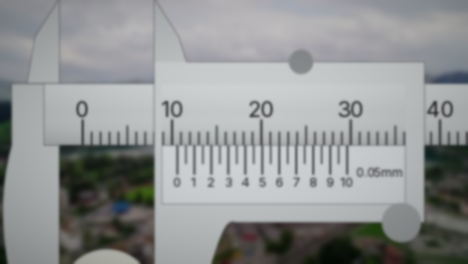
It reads 10.6 mm
